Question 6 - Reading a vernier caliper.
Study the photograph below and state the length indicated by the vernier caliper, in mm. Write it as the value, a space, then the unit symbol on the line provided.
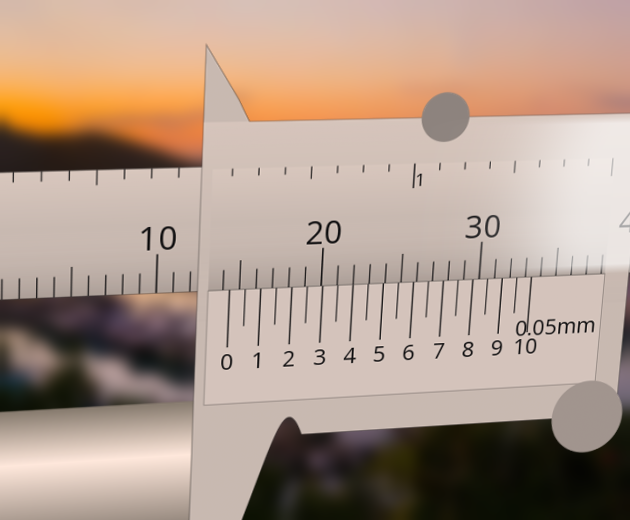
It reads 14.4 mm
